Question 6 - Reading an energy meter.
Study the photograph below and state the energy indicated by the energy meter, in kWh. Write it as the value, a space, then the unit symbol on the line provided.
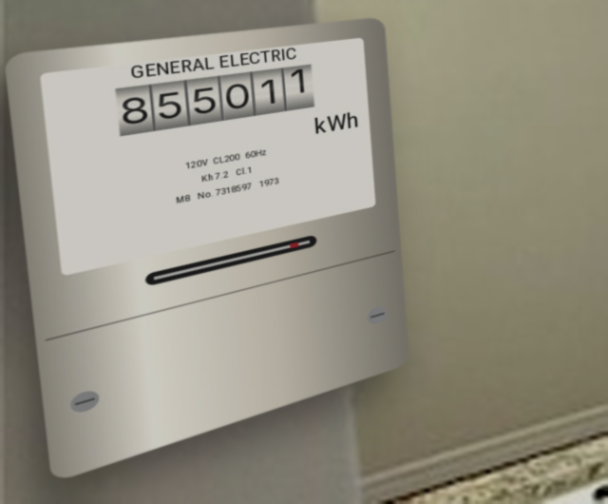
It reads 855011 kWh
